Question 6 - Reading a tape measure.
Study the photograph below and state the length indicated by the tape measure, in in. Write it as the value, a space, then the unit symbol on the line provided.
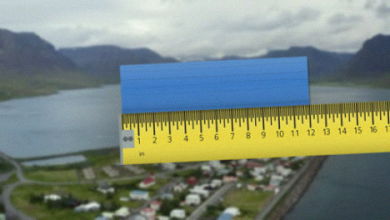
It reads 12 in
